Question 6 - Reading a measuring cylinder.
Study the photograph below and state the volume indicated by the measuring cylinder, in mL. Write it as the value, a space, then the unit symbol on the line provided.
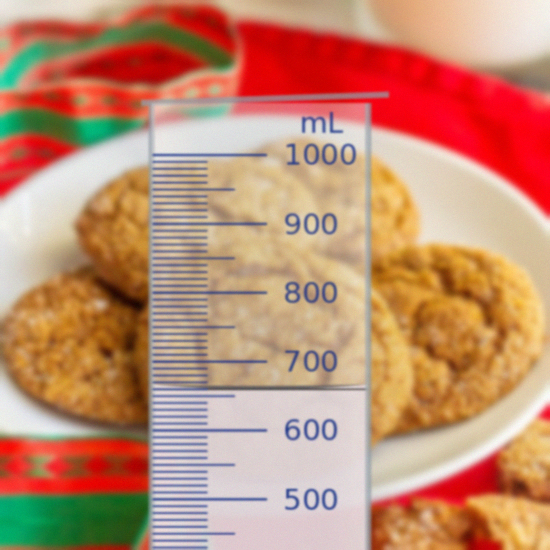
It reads 660 mL
